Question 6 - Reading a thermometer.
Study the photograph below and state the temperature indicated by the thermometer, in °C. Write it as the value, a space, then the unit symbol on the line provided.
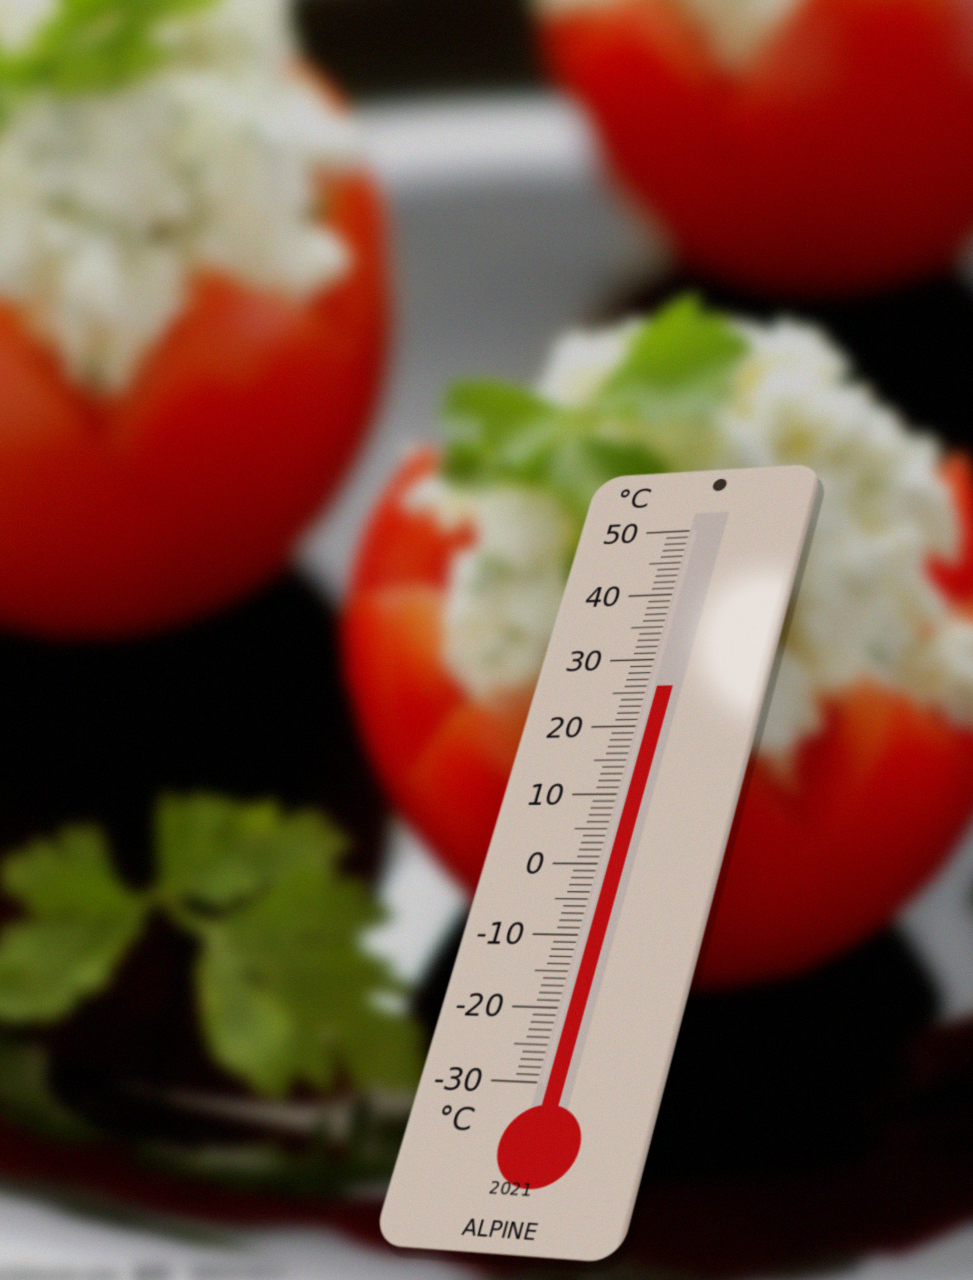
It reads 26 °C
